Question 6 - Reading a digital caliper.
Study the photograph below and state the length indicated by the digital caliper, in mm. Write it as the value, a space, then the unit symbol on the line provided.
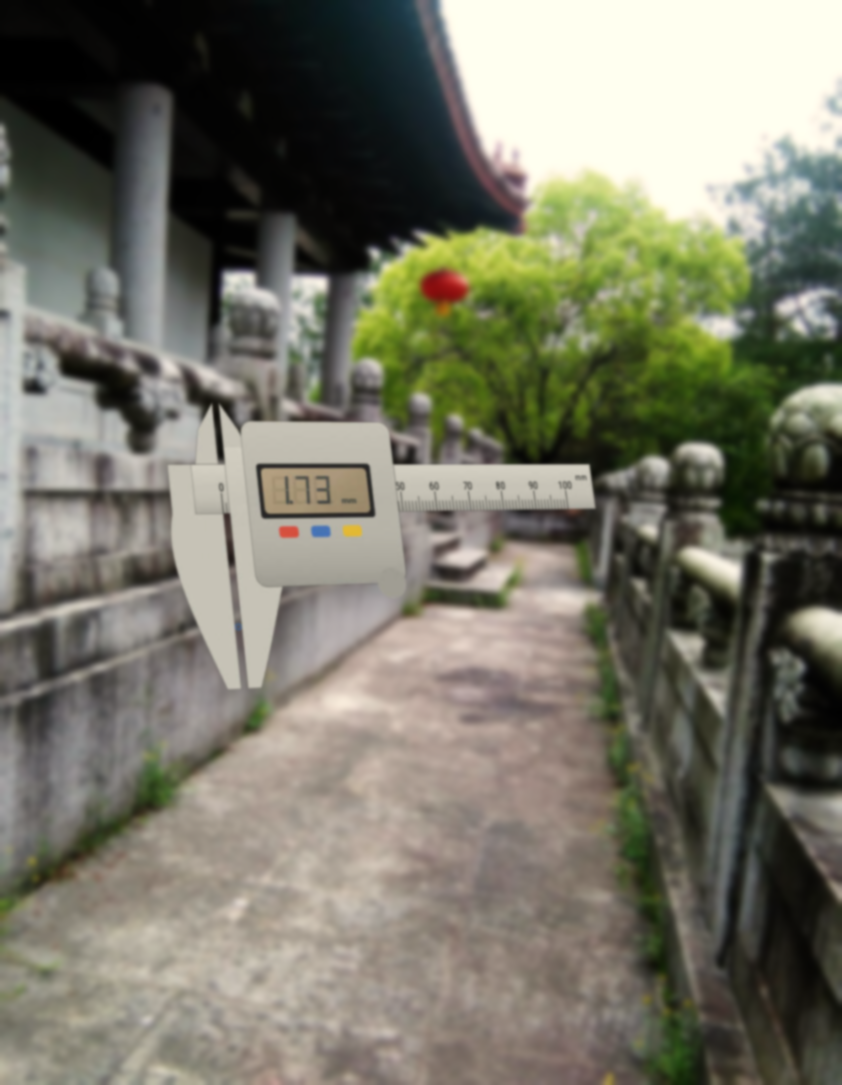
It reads 1.73 mm
